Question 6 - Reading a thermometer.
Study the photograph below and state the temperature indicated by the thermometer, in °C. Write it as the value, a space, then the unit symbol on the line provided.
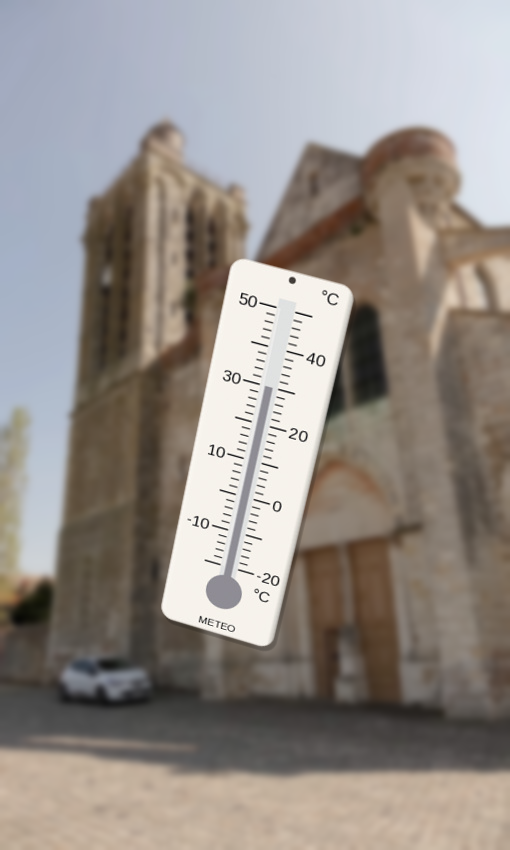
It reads 30 °C
